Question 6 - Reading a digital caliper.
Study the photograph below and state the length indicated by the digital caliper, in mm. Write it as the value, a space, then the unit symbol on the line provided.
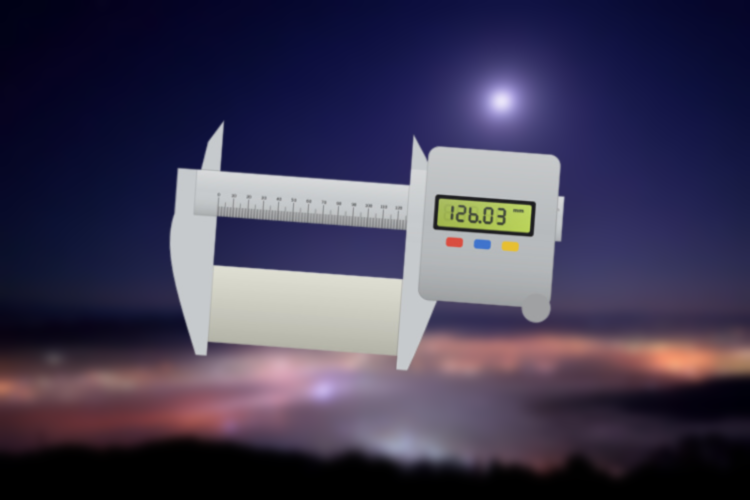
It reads 126.03 mm
